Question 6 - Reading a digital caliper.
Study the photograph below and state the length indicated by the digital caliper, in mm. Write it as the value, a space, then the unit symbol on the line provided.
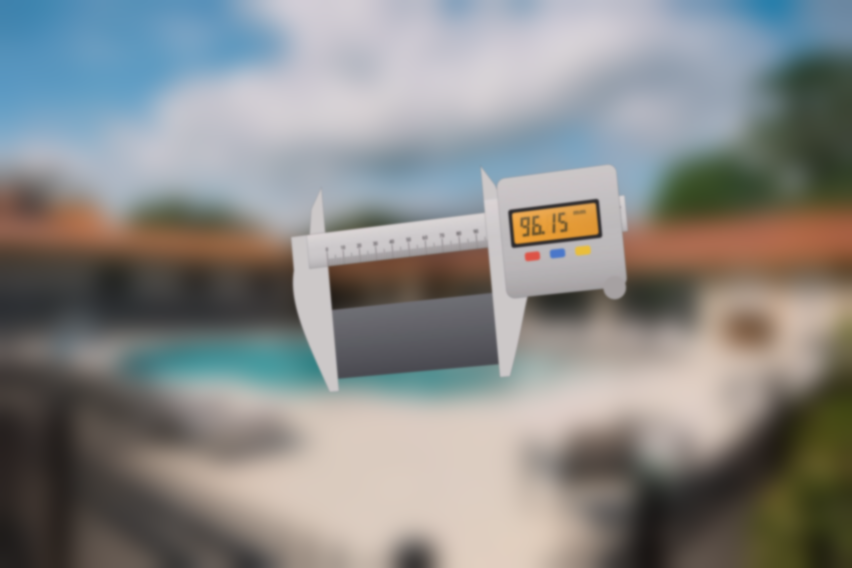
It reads 96.15 mm
